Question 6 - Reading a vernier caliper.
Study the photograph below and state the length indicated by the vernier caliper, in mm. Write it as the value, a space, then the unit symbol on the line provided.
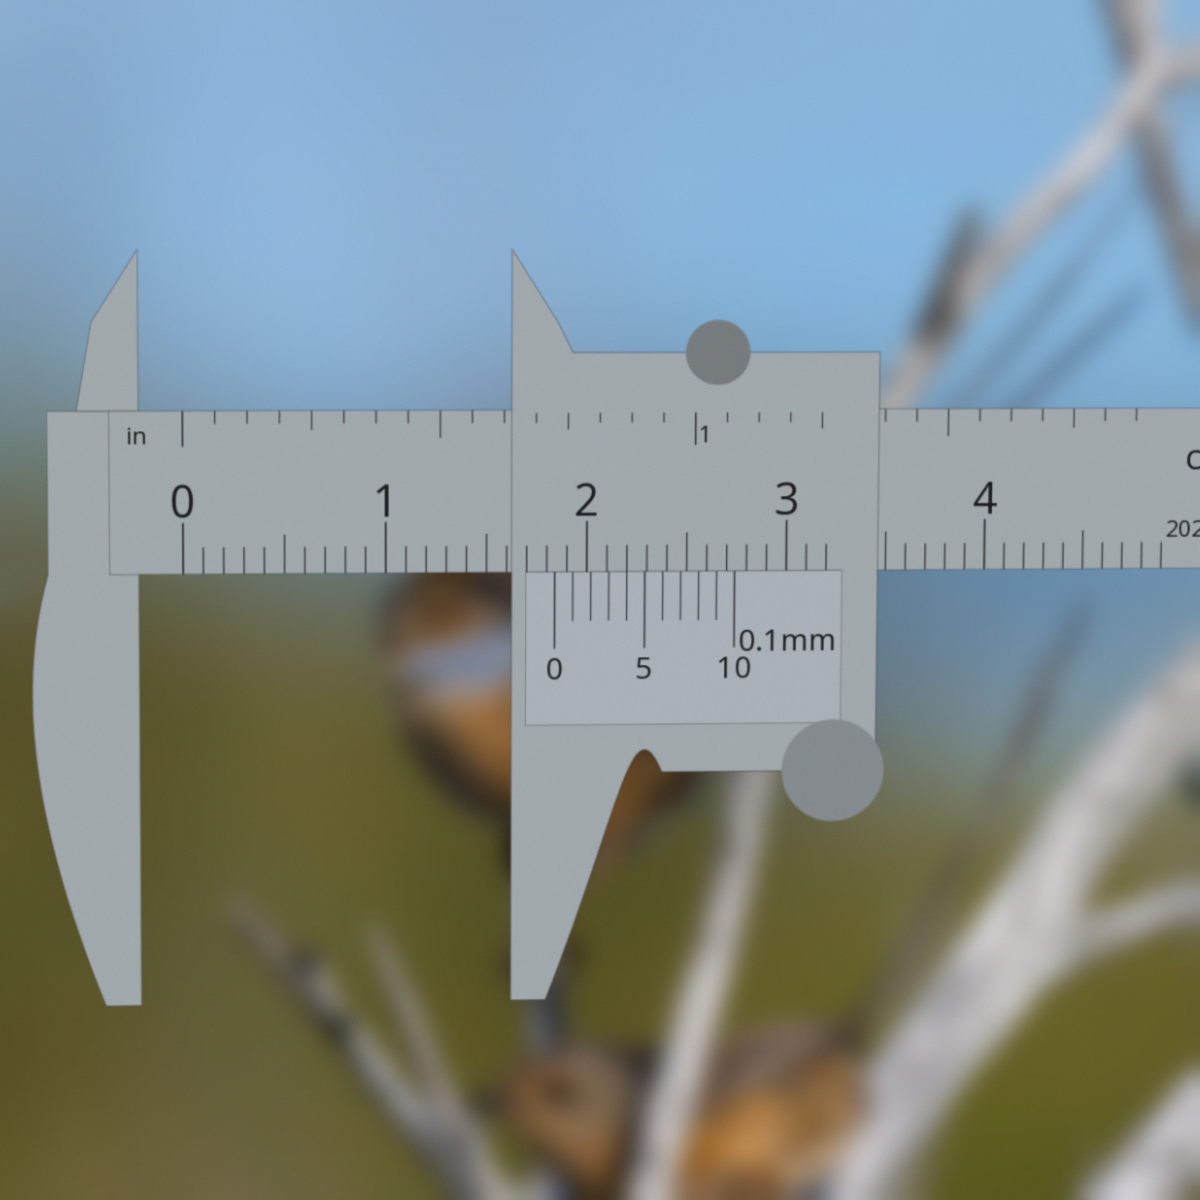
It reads 18.4 mm
